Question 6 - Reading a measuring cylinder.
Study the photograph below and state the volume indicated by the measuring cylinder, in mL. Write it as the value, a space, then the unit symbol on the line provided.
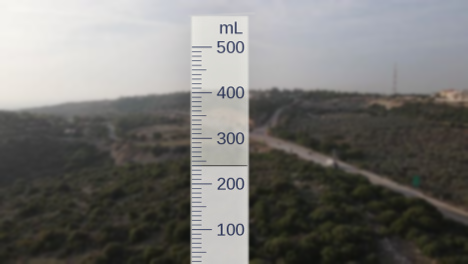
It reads 240 mL
